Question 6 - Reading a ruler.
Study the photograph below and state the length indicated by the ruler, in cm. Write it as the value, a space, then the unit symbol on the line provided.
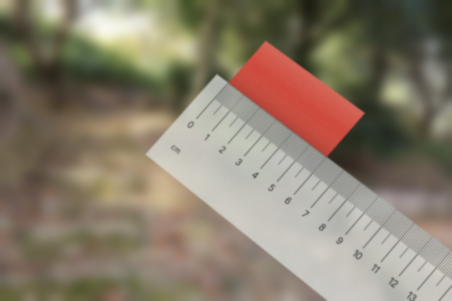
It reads 6 cm
